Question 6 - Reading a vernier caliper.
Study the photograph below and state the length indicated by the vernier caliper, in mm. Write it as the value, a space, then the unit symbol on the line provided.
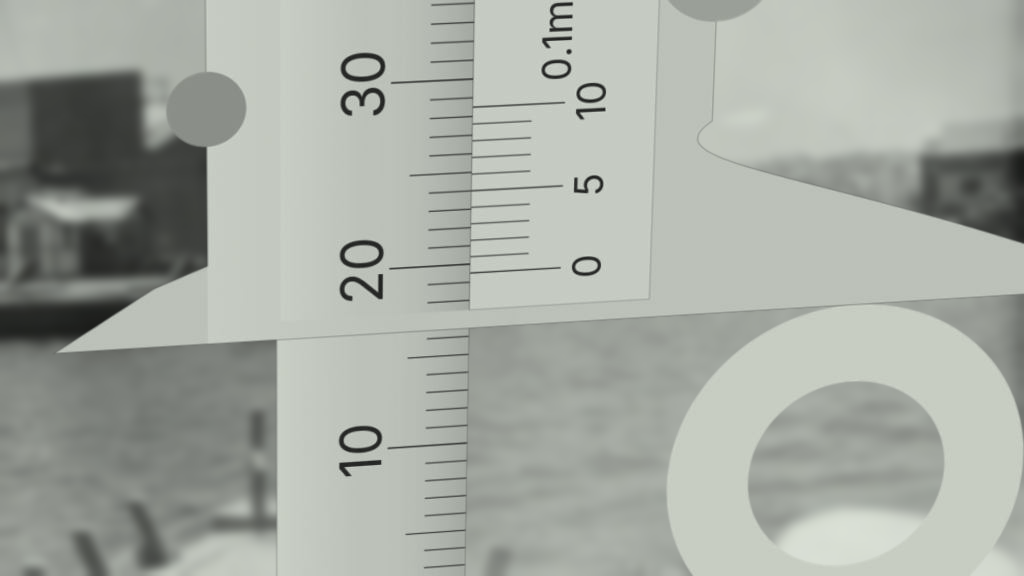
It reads 19.5 mm
